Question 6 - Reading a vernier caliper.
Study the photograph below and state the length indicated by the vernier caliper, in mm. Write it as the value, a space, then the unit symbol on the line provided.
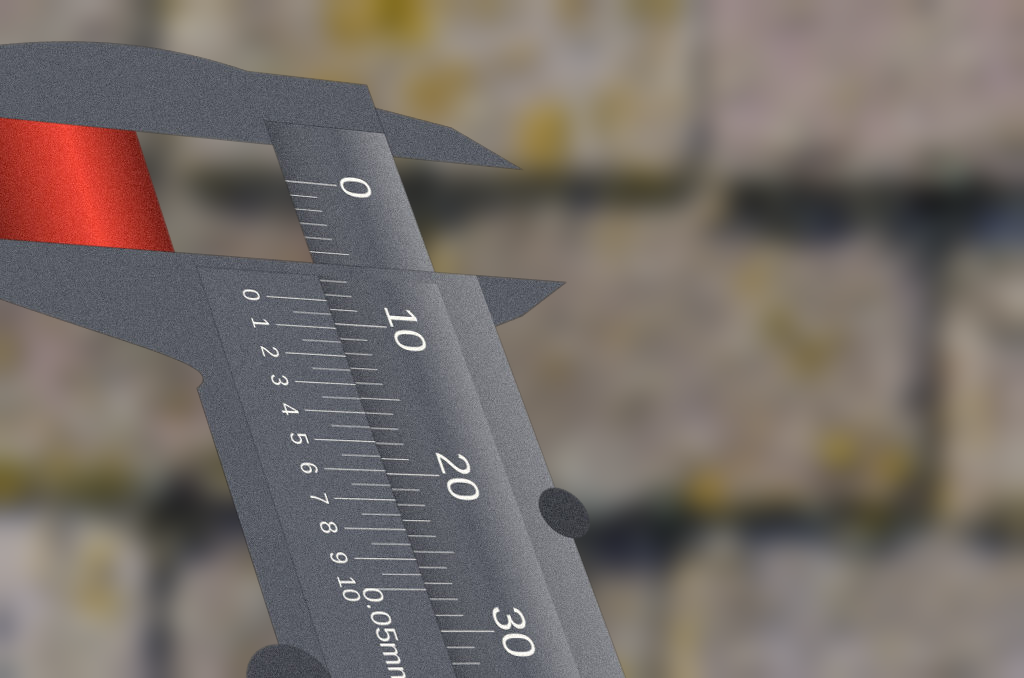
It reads 8.4 mm
